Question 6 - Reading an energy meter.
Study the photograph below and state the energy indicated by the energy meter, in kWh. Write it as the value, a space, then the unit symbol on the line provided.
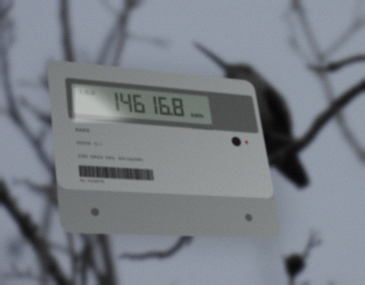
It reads 14616.8 kWh
